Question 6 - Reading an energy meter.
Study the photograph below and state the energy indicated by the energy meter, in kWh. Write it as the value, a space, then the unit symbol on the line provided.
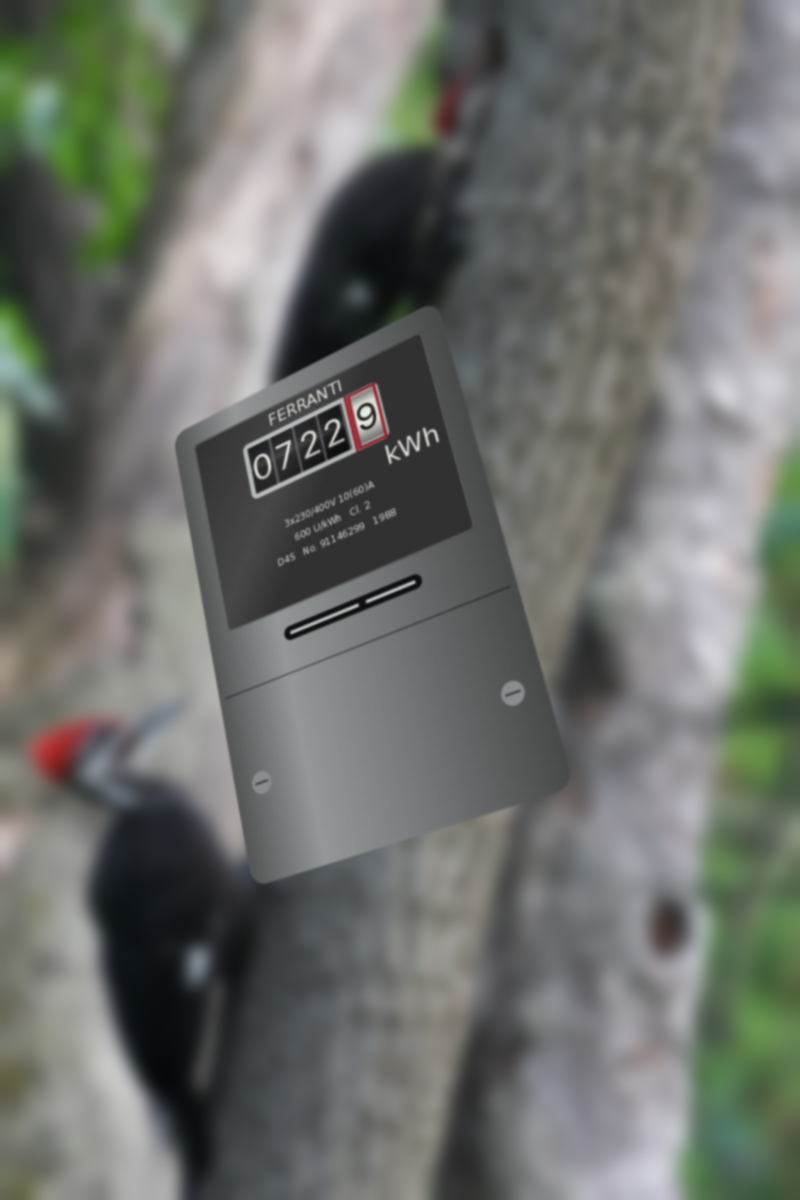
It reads 722.9 kWh
